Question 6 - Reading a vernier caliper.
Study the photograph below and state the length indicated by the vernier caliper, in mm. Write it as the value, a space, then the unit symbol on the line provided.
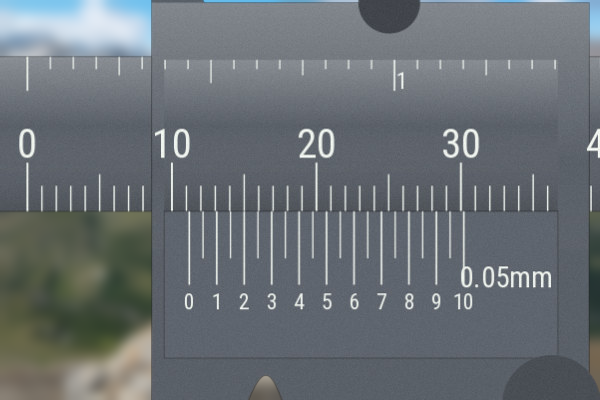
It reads 11.2 mm
